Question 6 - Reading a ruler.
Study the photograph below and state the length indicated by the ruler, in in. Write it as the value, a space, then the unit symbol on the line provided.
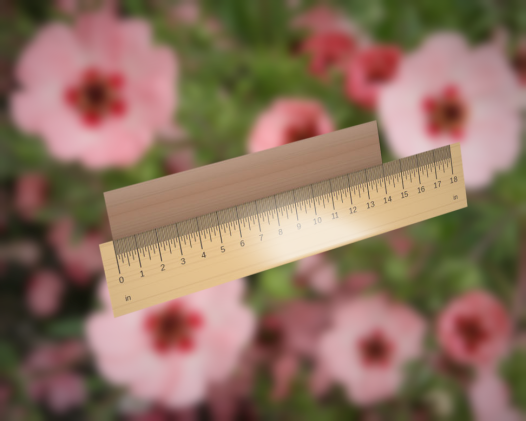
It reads 14 in
